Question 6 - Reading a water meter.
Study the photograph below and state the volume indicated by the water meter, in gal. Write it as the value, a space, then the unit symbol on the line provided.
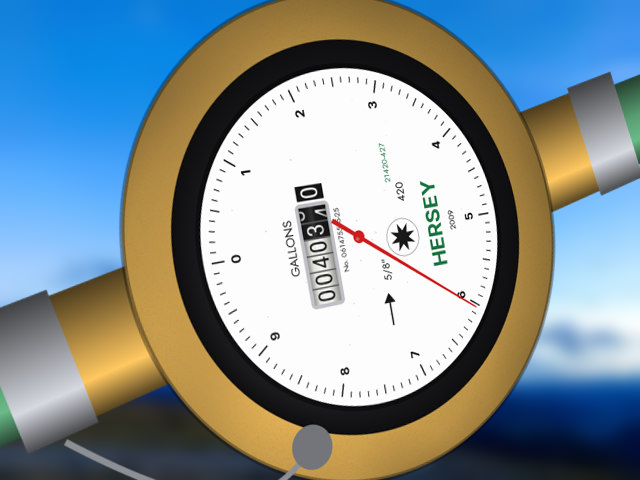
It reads 40336.0 gal
